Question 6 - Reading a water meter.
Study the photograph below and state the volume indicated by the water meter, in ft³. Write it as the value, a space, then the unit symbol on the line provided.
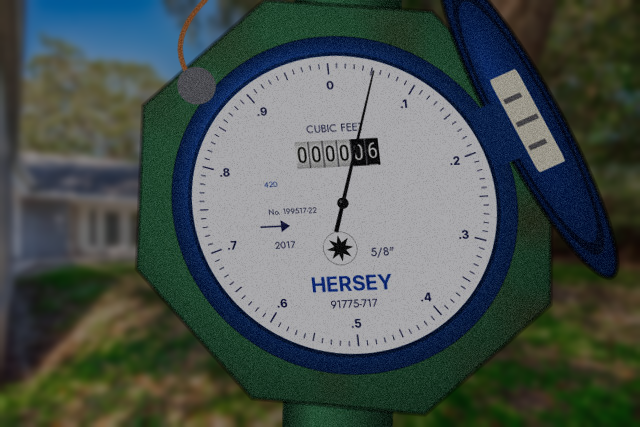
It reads 6.05 ft³
